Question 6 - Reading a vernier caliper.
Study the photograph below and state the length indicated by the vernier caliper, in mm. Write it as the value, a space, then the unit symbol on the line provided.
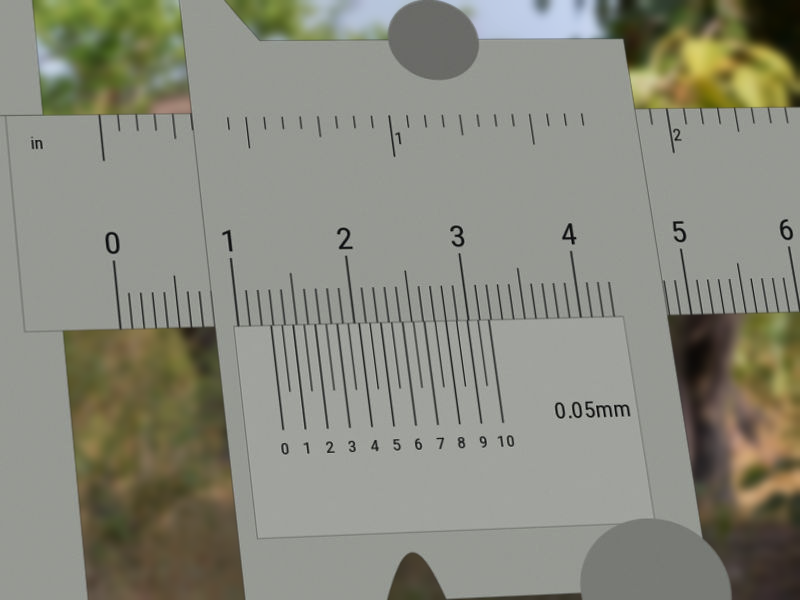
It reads 12.8 mm
